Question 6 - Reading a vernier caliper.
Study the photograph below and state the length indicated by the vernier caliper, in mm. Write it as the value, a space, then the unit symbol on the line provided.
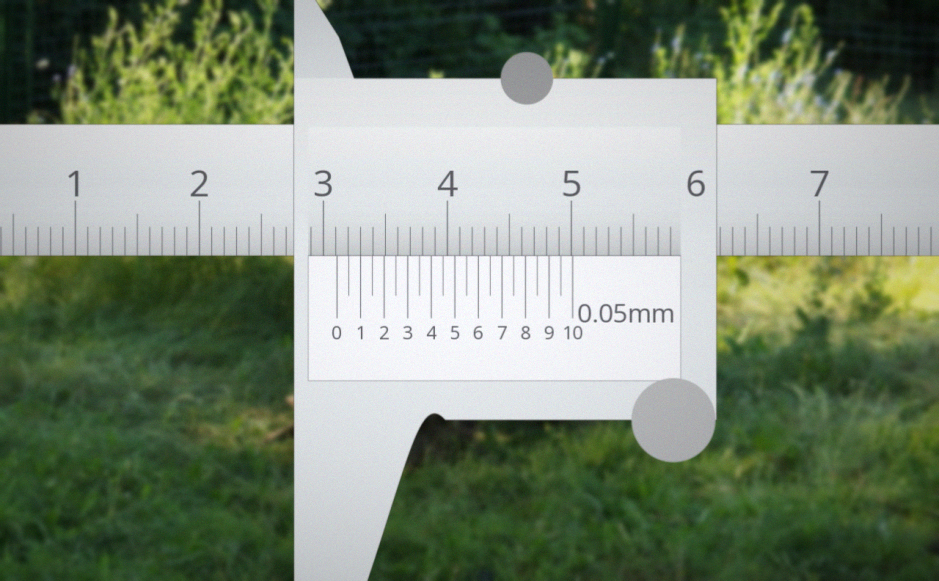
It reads 31.1 mm
